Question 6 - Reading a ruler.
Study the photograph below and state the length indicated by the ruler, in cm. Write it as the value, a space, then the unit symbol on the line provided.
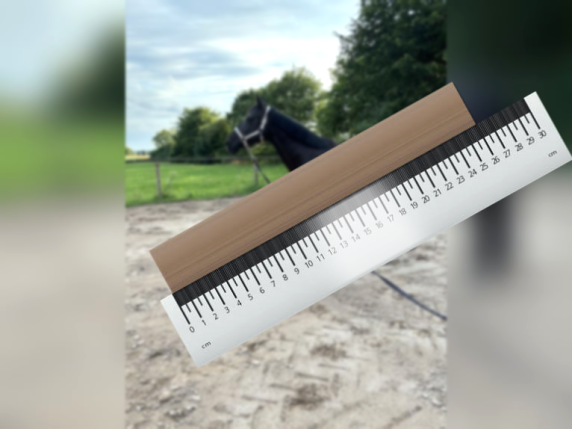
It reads 26 cm
